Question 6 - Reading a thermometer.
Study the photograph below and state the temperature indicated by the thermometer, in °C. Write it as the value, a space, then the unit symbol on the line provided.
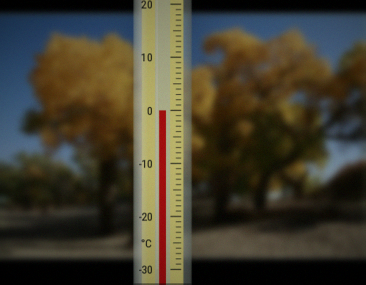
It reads 0 °C
